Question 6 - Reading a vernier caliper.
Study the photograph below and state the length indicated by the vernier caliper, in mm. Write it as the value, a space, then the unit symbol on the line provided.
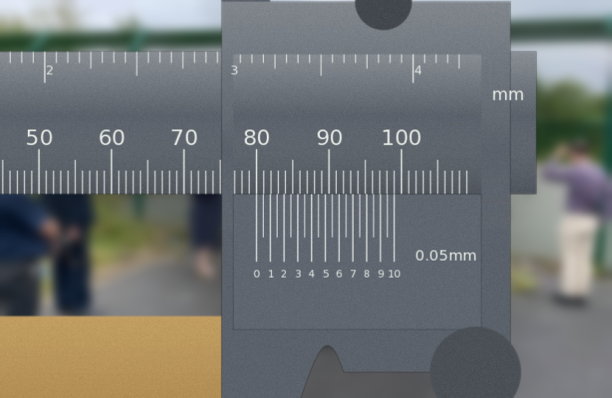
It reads 80.0 mm
